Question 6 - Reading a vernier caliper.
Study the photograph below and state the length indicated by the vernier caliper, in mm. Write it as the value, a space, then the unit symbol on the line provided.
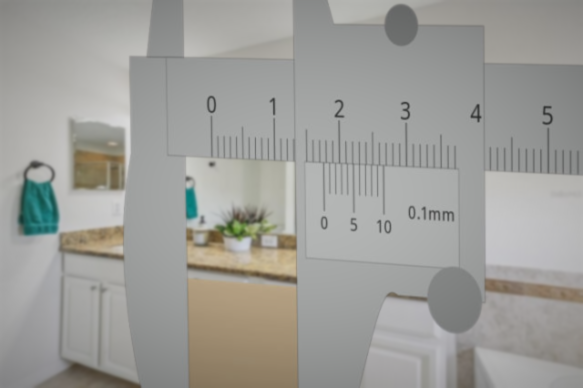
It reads 17.6 mm
